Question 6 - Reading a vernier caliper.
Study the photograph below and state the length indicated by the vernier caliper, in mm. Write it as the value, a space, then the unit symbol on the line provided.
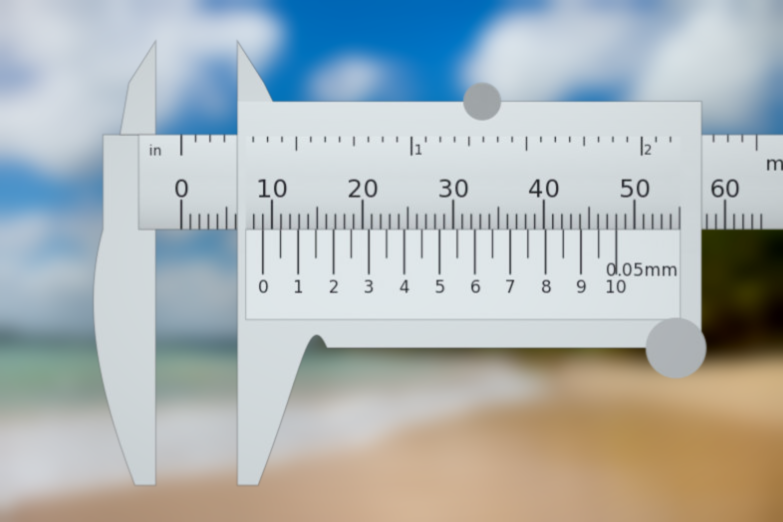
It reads 9.0 mm
